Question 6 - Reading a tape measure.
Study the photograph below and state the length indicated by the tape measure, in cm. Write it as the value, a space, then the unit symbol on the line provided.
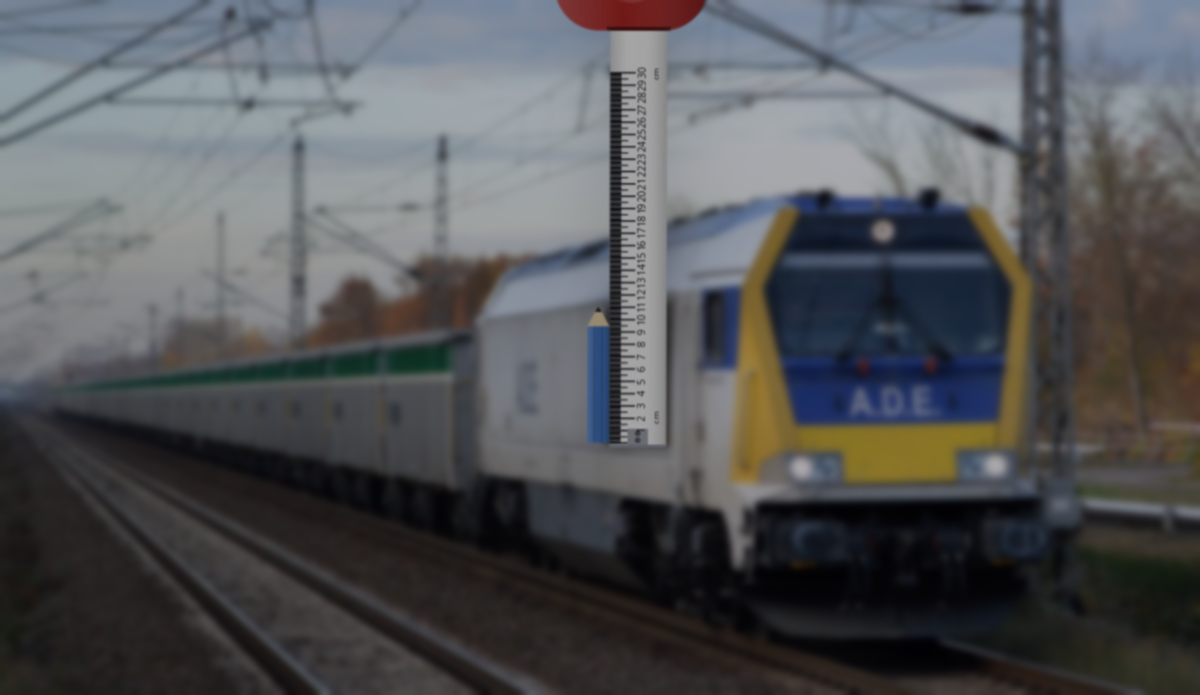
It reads 11 cm
